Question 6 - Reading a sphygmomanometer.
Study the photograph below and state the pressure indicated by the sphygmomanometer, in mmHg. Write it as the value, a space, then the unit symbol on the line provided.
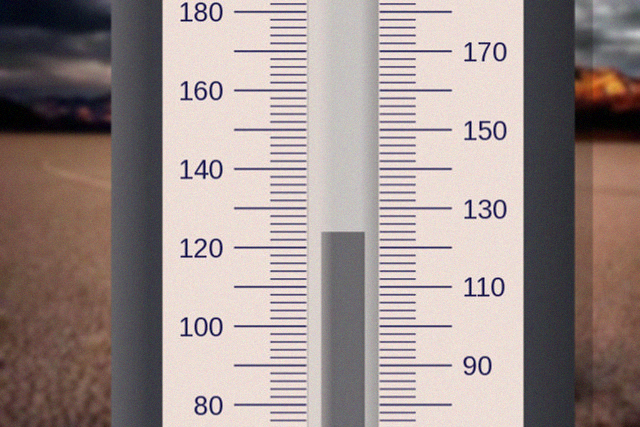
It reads 124 mmHg
